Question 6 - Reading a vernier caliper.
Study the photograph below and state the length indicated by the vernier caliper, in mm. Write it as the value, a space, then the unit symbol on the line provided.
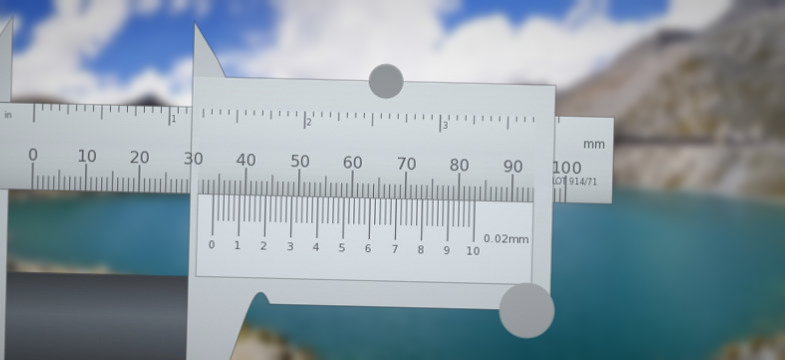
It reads 34.0 mm
